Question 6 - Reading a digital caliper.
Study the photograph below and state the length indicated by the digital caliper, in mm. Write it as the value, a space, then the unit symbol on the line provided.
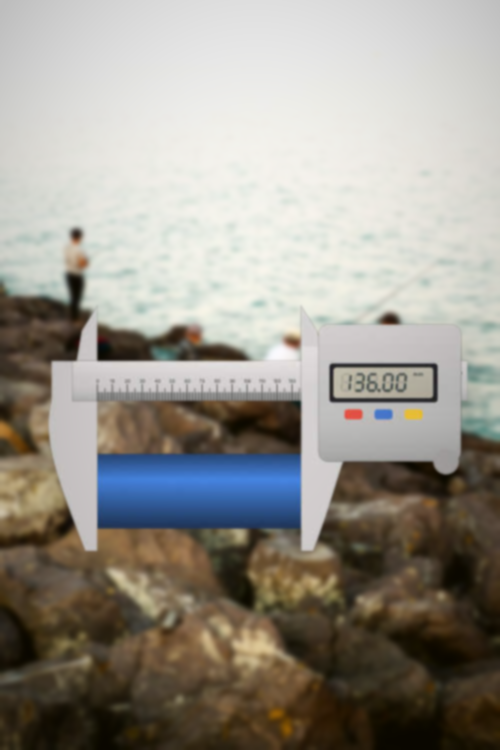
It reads 136.00 mm
